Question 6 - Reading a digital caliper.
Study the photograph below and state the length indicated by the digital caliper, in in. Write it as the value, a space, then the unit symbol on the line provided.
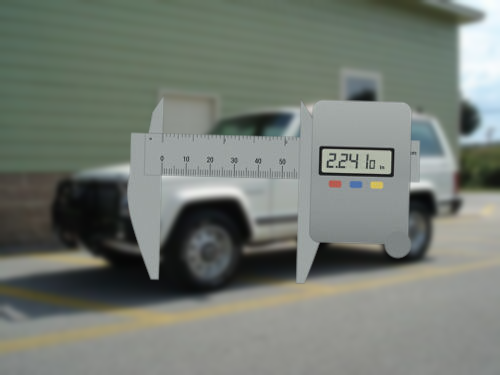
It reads 2.2410 in
